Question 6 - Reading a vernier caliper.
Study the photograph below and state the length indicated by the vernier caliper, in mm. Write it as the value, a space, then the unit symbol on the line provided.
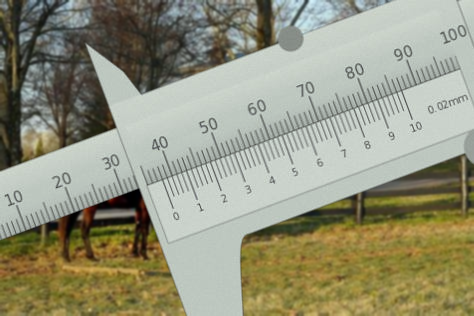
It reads 38.0 mm
